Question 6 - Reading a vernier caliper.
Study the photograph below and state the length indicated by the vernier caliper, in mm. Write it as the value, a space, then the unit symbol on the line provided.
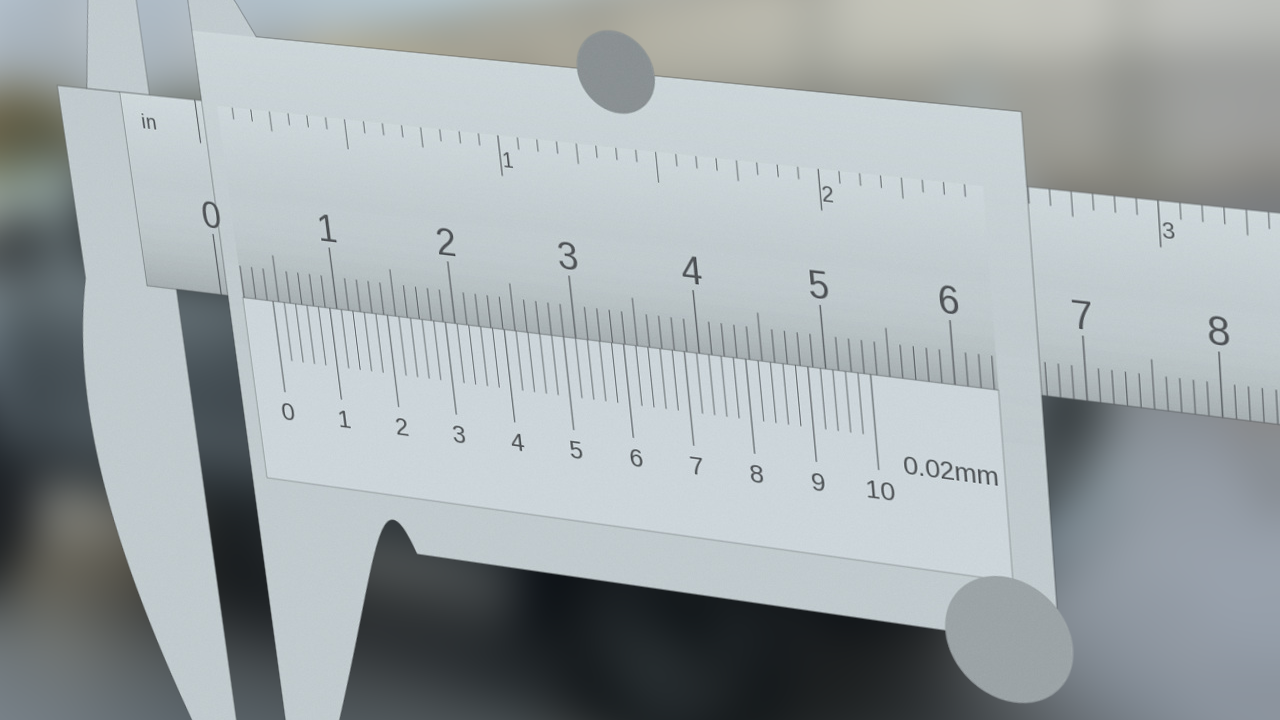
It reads 4.5 mm
